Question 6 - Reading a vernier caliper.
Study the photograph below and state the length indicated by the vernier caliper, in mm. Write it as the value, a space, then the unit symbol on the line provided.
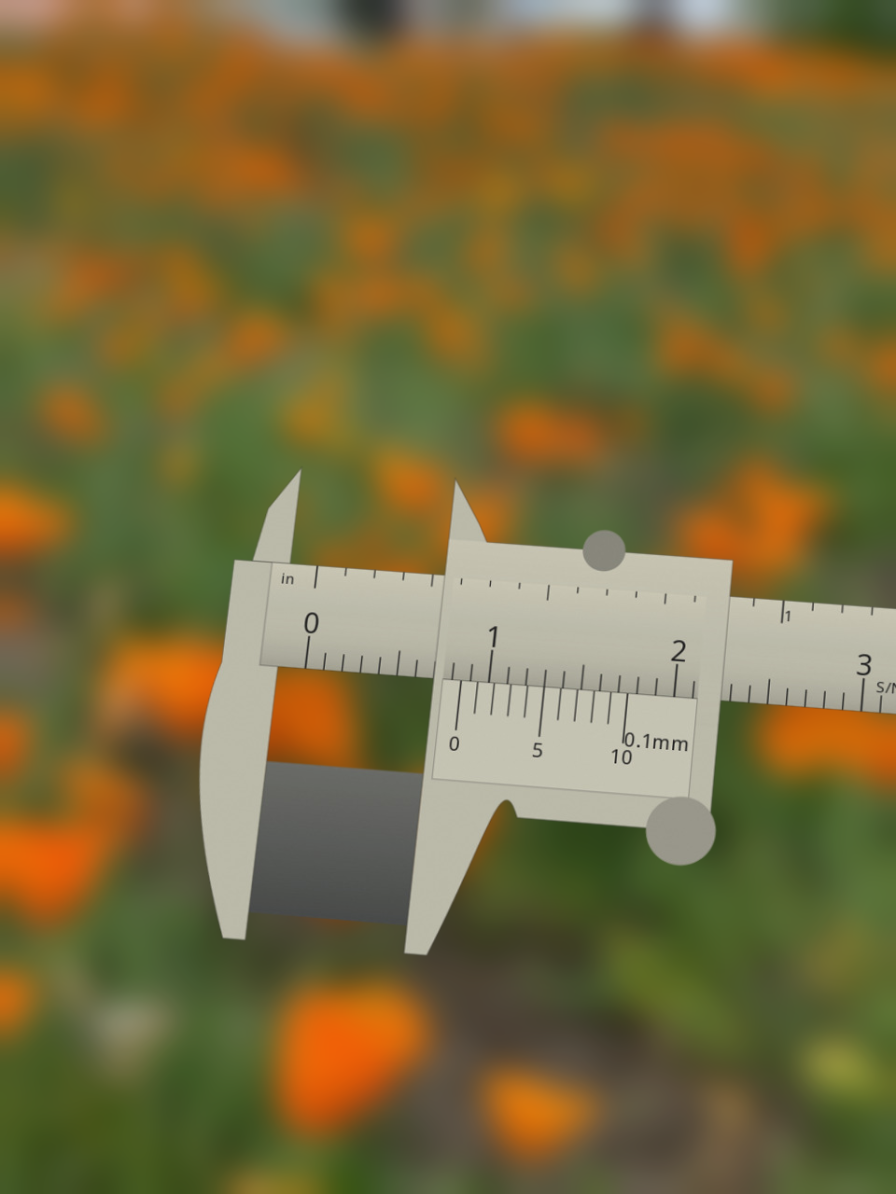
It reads 8.5 mm
